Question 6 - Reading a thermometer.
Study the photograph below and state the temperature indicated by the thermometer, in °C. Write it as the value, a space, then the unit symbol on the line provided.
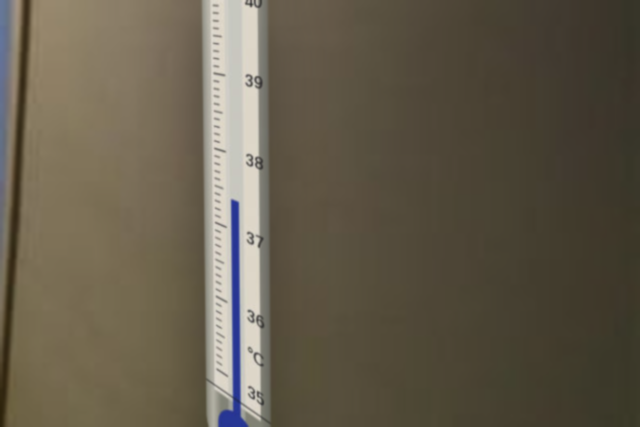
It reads 37.4 °C
